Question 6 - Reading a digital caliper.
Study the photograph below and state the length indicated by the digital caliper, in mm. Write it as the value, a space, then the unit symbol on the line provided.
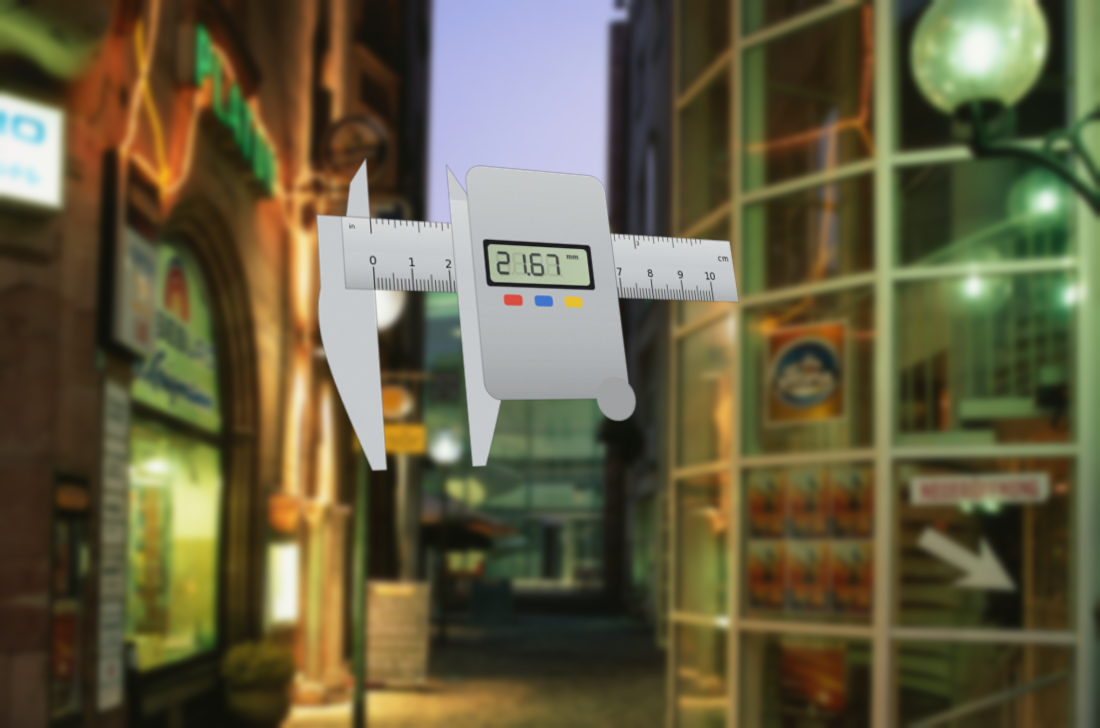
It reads 21.67 mm
